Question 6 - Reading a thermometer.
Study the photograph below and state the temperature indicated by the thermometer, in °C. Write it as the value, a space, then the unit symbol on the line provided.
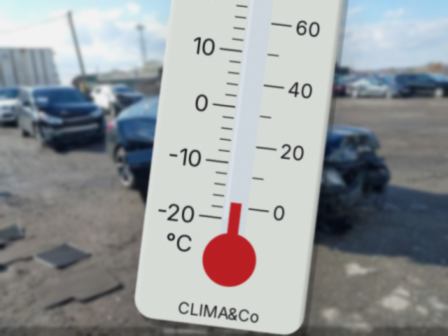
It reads -17 °C
